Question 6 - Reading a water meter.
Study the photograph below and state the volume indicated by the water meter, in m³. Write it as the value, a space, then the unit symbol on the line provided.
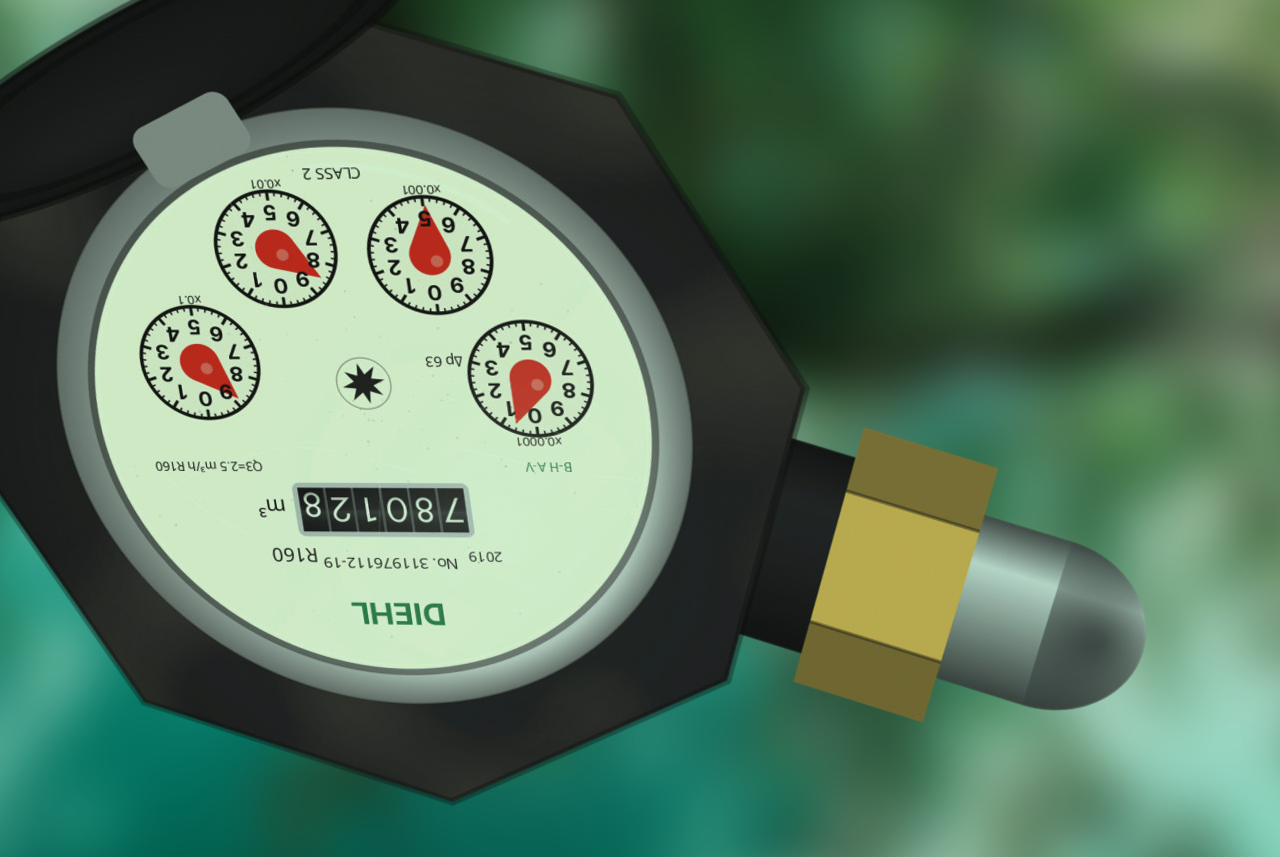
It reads 780127.8850 m³
